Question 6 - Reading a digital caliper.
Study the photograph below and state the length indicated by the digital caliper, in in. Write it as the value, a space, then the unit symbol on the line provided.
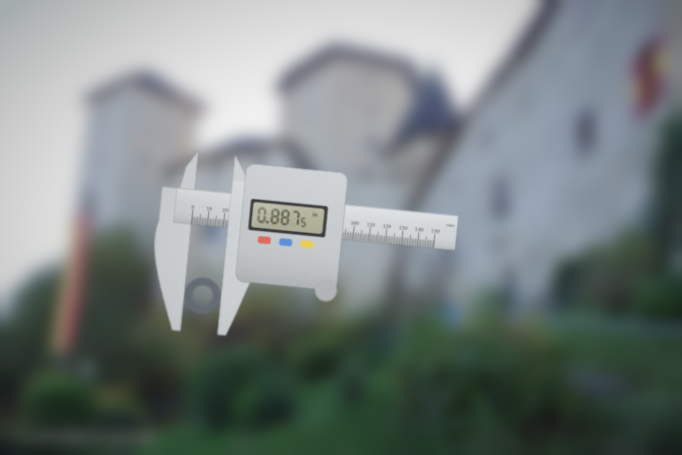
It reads 0.8875 in
